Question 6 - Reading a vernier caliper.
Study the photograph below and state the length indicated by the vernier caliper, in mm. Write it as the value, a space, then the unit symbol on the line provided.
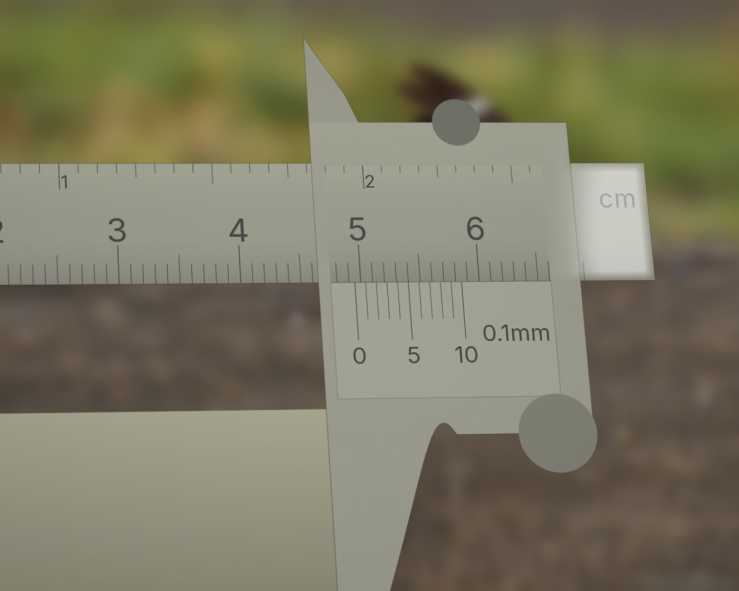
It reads 49.5 mm
